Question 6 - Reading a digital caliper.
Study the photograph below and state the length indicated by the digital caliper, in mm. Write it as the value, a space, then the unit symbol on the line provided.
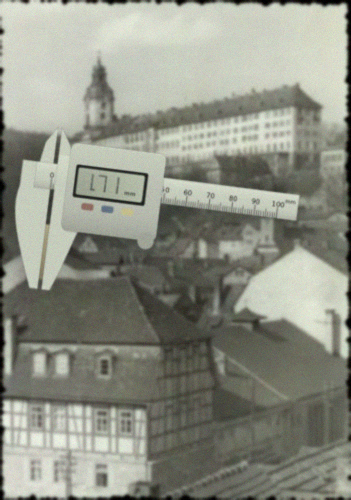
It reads 1.71 mm
